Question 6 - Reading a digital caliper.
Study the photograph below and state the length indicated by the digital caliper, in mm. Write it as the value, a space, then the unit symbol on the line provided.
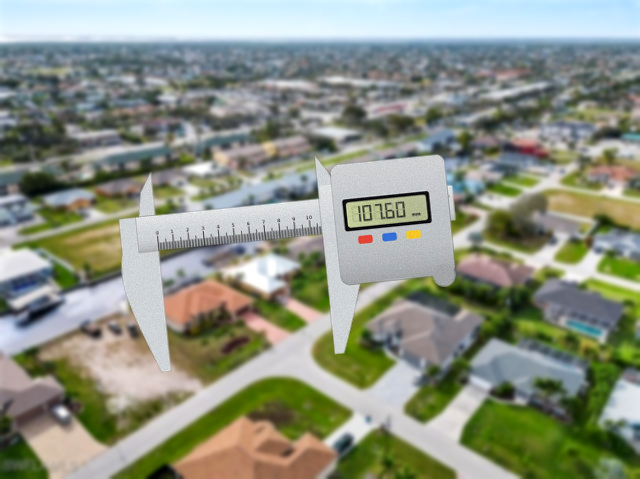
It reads 107.60 mm
